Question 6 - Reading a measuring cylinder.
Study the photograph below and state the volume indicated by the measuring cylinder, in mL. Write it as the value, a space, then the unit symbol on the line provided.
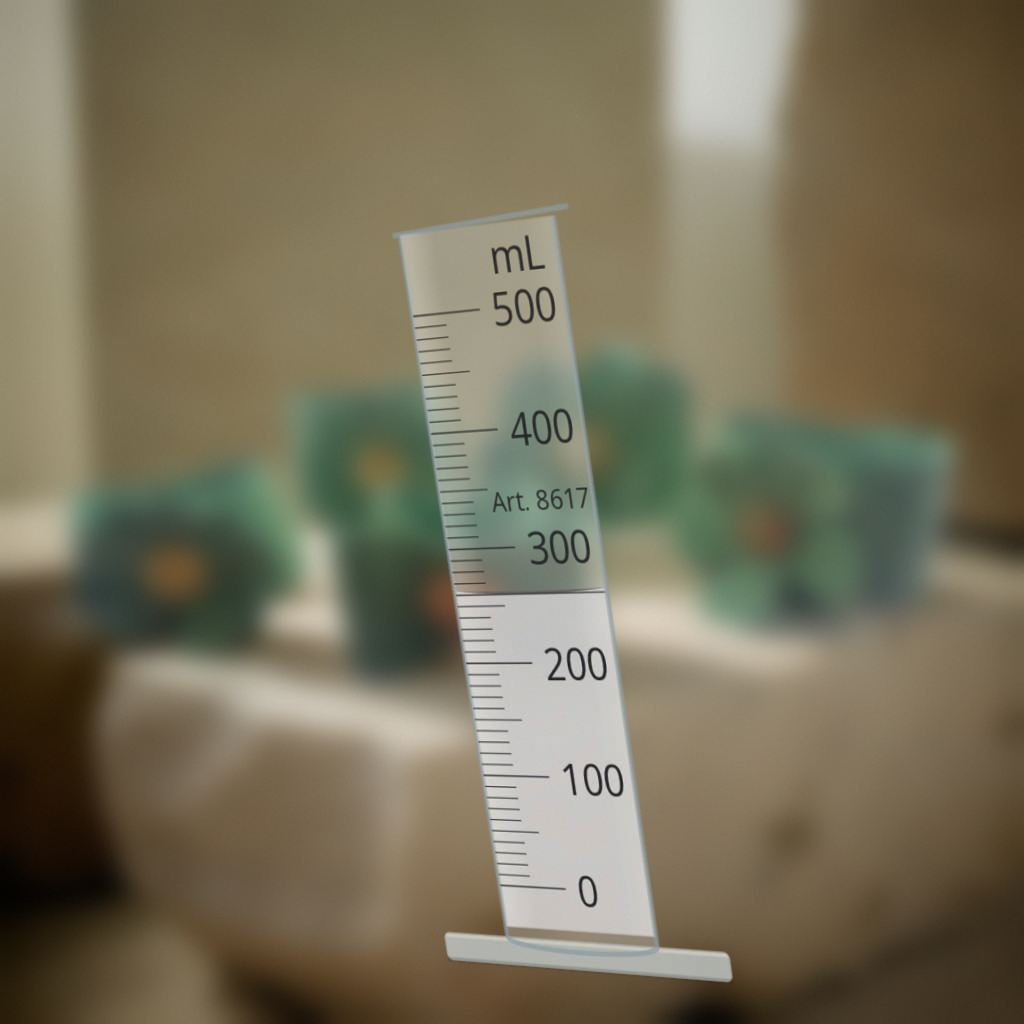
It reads 260 mL
